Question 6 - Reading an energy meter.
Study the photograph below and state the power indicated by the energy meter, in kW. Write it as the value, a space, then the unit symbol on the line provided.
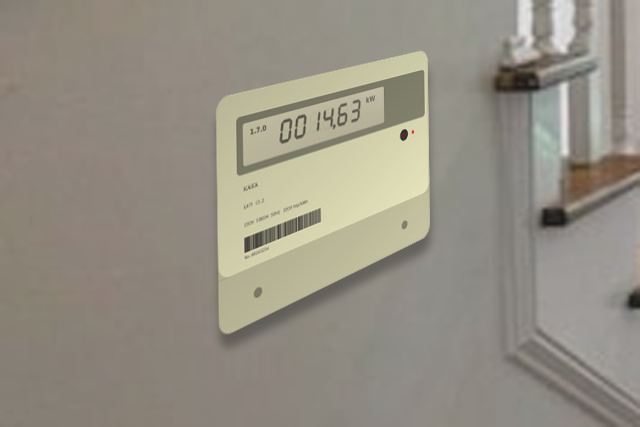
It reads 14.63 kW
